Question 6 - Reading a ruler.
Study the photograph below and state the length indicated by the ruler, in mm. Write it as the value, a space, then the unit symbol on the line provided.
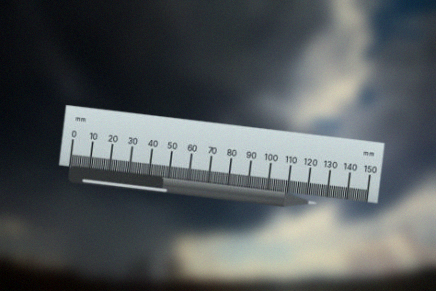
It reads 125 mm
